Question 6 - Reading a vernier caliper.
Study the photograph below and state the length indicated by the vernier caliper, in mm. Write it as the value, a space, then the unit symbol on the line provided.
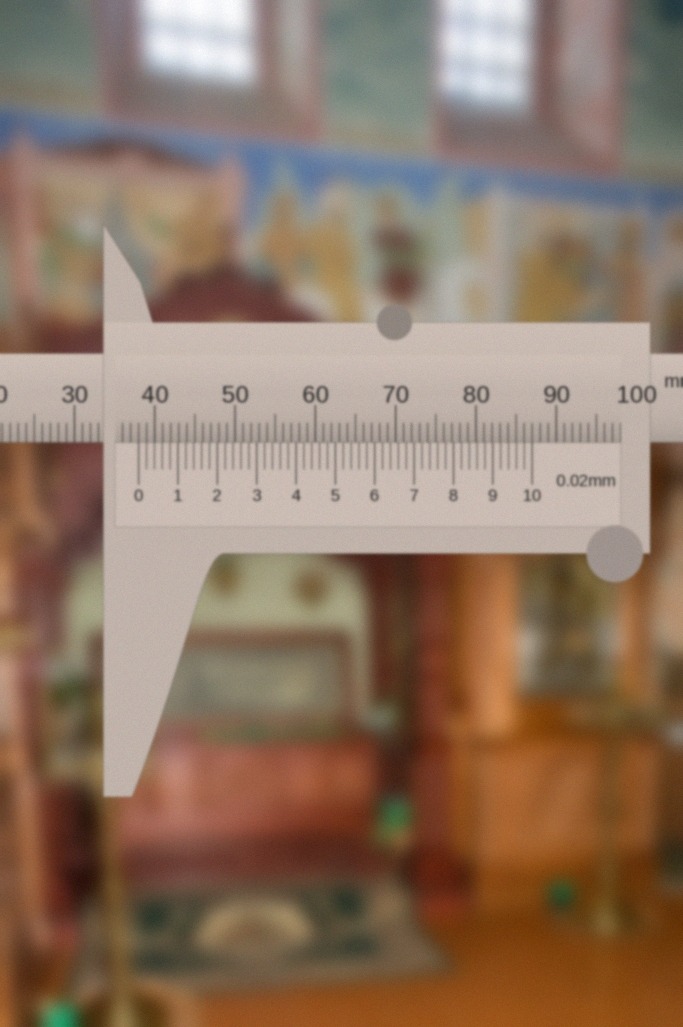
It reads 38.0 mm
